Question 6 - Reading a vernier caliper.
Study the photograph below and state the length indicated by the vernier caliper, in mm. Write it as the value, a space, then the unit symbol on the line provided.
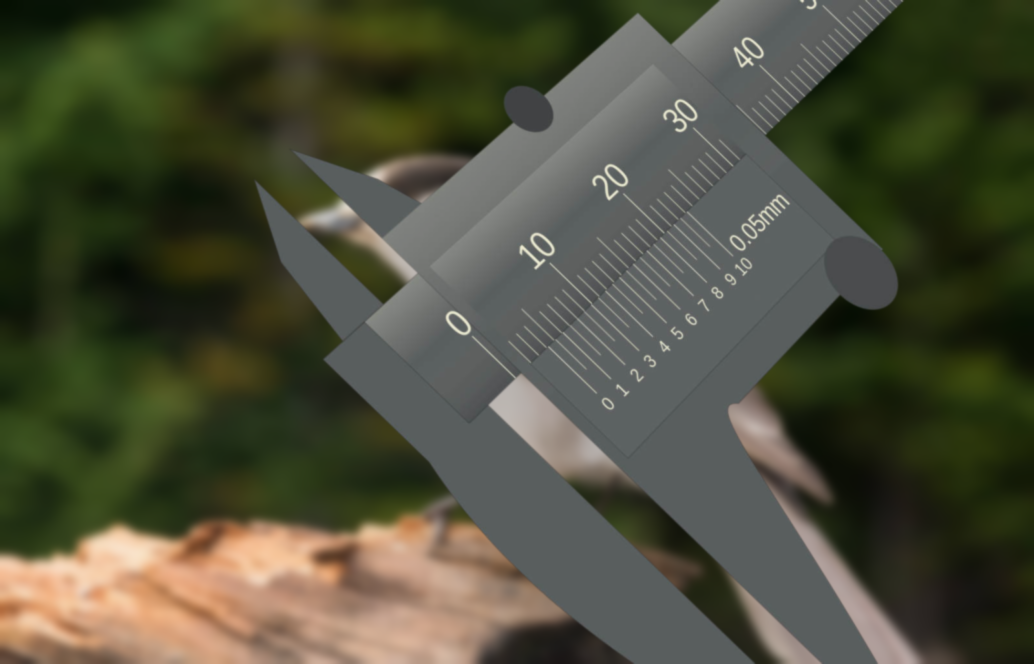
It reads 4.2 mm
